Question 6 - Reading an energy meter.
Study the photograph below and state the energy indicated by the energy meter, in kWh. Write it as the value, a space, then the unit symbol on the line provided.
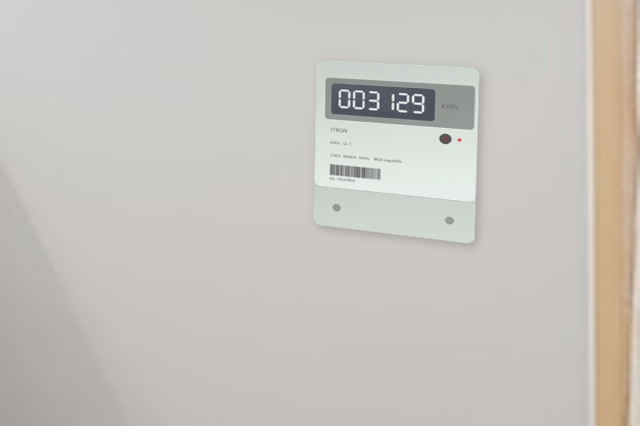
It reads 3129 kWh
